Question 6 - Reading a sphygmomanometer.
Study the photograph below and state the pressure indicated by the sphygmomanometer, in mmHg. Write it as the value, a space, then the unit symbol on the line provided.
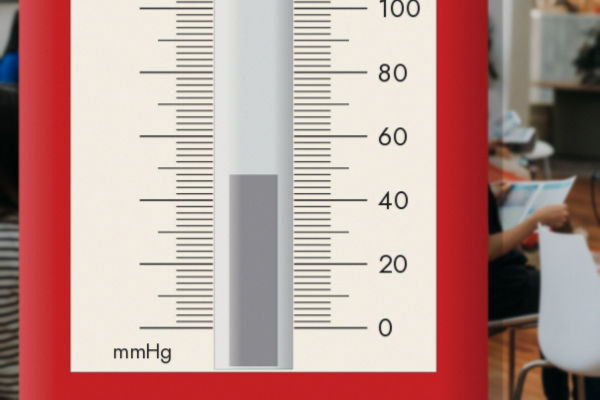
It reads 48 mmHg
